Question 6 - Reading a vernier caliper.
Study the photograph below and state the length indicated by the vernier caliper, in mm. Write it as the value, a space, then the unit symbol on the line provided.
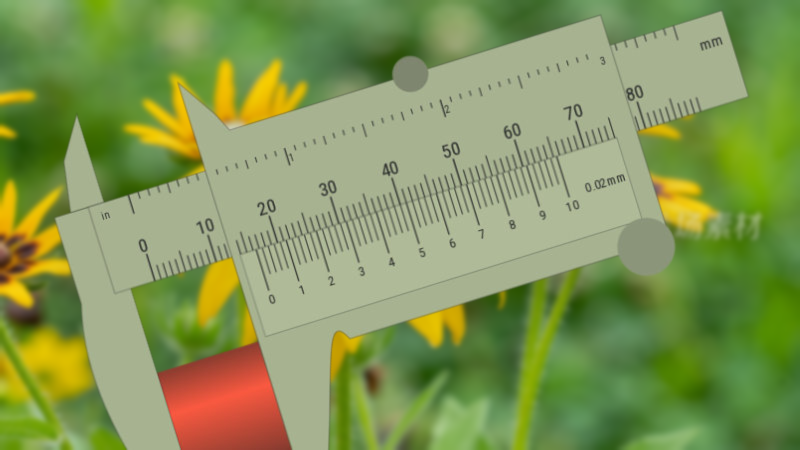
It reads 16.5 mm
